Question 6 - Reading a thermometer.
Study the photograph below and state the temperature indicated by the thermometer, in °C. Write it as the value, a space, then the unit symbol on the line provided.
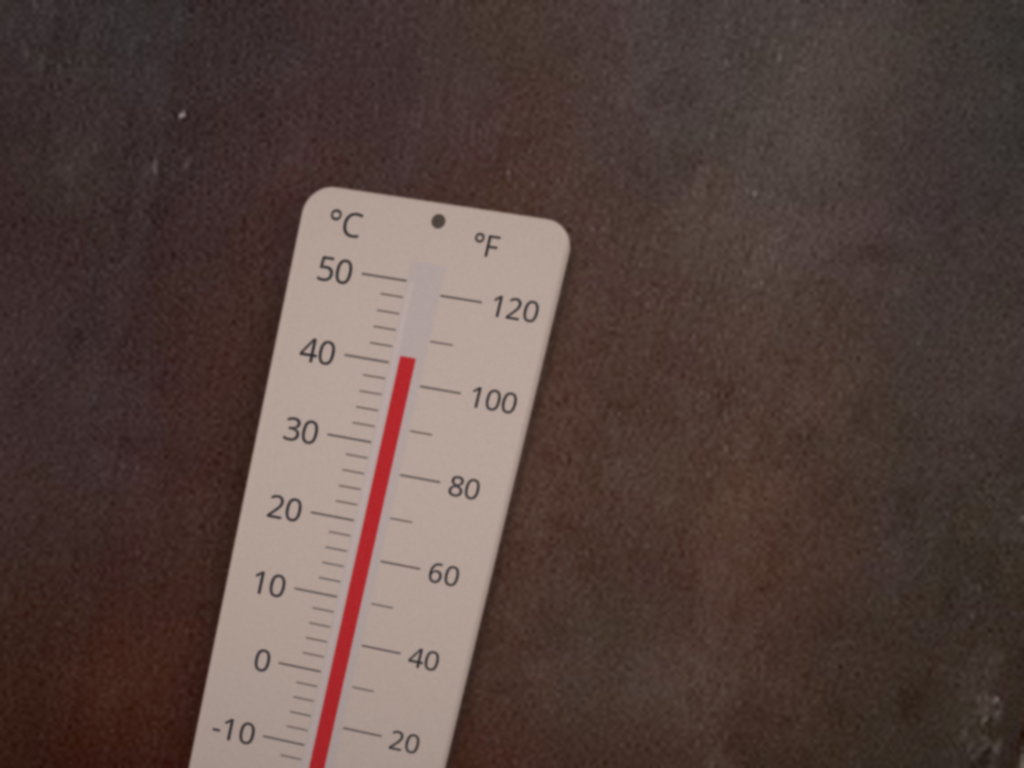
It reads 41 °C
